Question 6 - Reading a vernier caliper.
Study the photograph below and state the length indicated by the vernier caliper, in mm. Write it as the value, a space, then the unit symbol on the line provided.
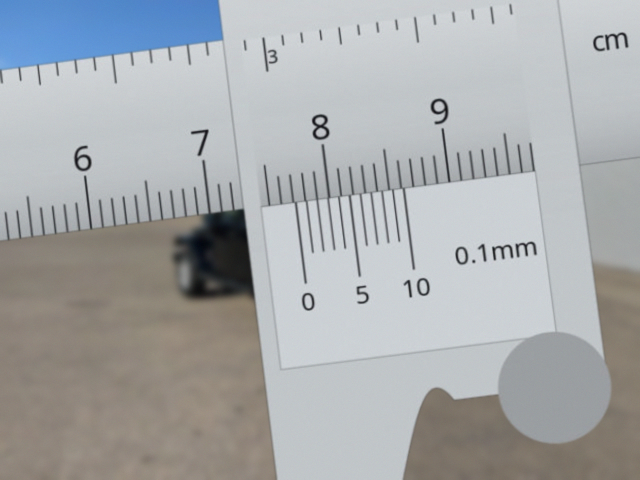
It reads 77.2 mm
